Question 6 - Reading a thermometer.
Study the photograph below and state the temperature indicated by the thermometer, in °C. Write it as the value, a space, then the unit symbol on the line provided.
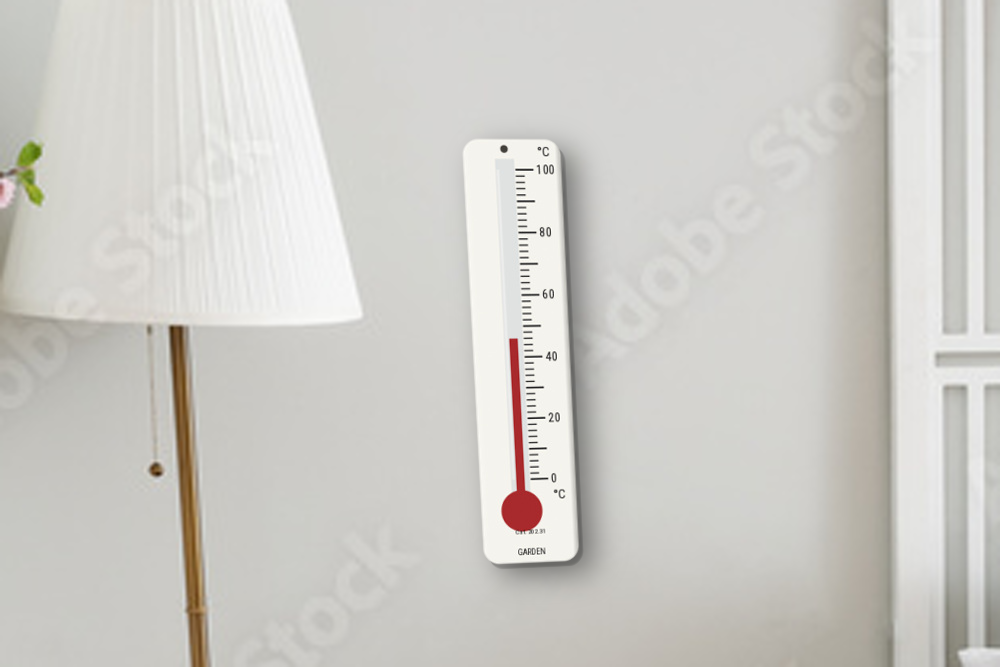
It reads 46 °C
